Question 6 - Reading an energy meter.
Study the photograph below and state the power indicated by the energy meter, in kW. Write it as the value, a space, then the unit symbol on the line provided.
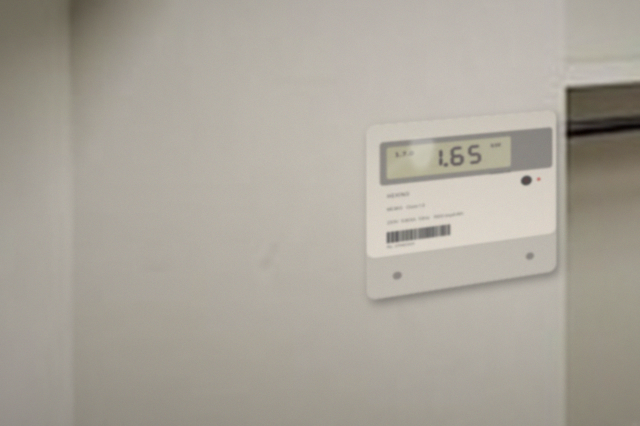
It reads 1.65 kW
